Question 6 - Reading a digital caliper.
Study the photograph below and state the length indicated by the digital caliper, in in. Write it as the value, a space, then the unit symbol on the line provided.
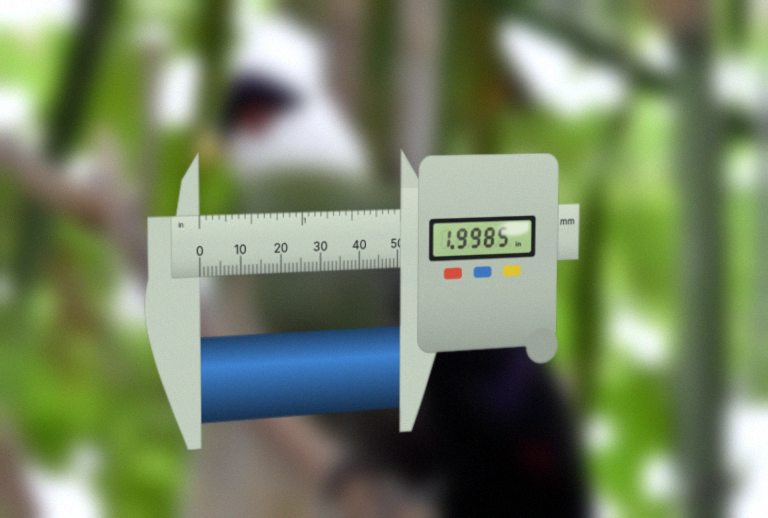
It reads 1.9985 in
